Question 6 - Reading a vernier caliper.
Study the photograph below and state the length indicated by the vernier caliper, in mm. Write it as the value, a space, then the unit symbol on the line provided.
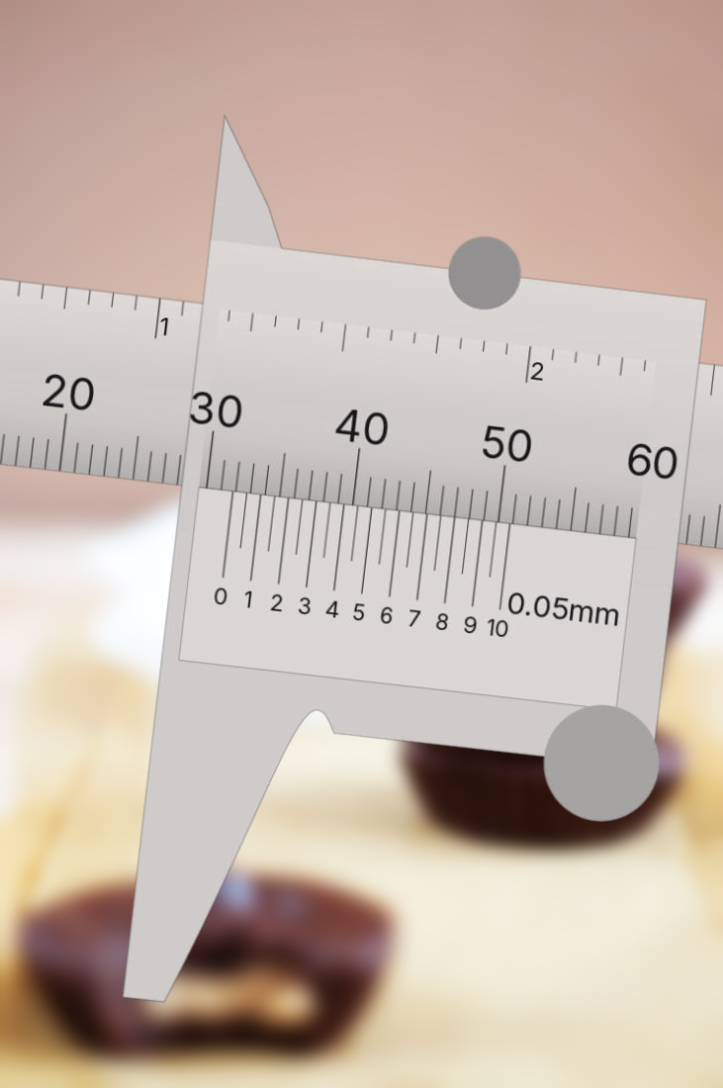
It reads 31.8 mm
